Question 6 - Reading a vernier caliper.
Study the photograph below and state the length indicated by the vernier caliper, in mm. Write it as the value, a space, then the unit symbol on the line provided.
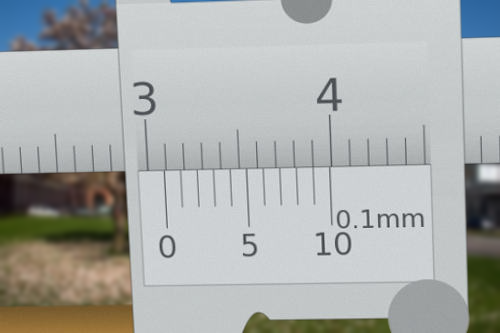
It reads 30.9 mm
